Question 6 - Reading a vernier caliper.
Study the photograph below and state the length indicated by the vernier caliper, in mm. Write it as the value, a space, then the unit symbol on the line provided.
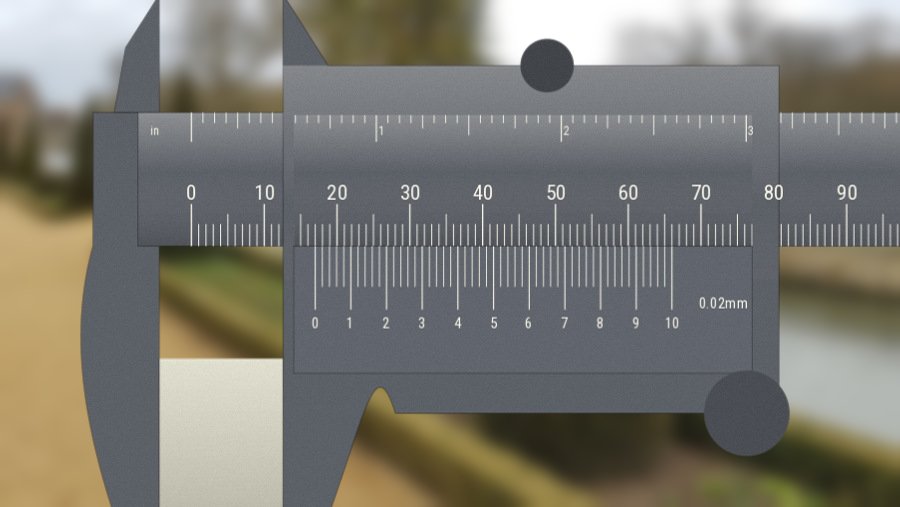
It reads 17.0 mm
